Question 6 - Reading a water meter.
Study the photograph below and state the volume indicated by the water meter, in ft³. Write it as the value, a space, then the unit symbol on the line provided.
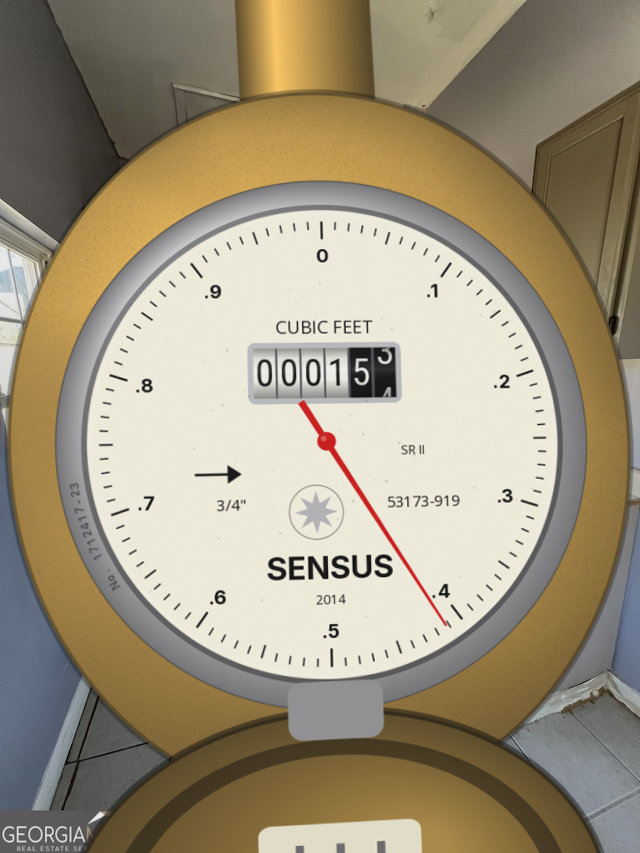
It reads 153.41 ft³
